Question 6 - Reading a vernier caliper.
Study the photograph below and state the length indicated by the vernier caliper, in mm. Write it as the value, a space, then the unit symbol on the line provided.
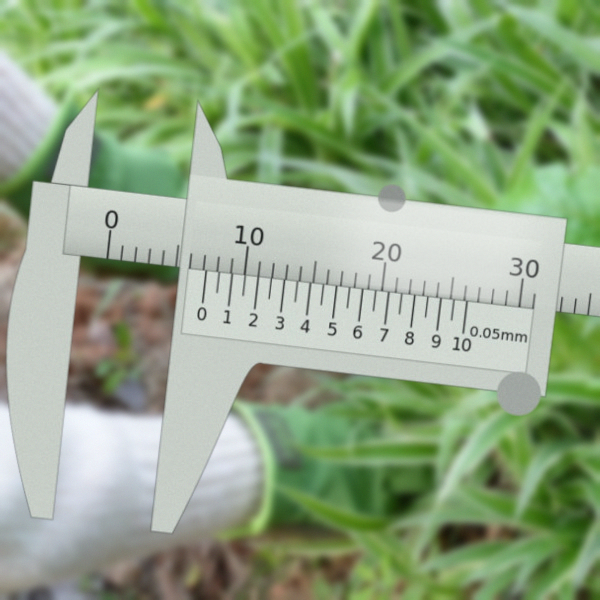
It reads 7.2 mm
